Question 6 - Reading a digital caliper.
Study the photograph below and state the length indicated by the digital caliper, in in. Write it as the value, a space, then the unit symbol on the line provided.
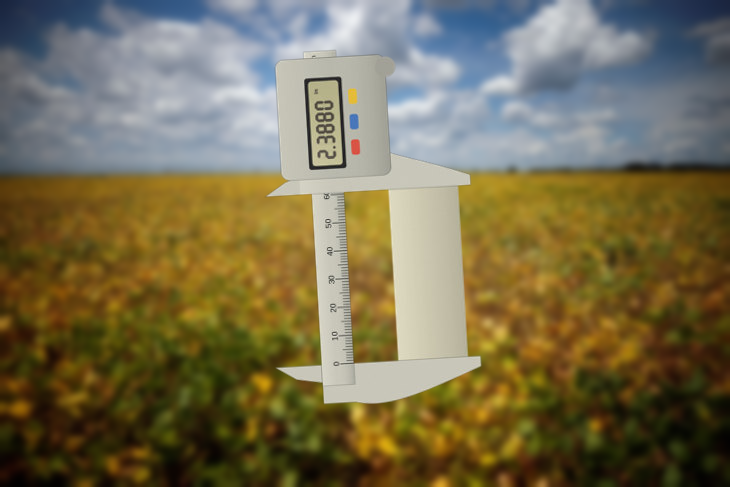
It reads 2.3880 in
